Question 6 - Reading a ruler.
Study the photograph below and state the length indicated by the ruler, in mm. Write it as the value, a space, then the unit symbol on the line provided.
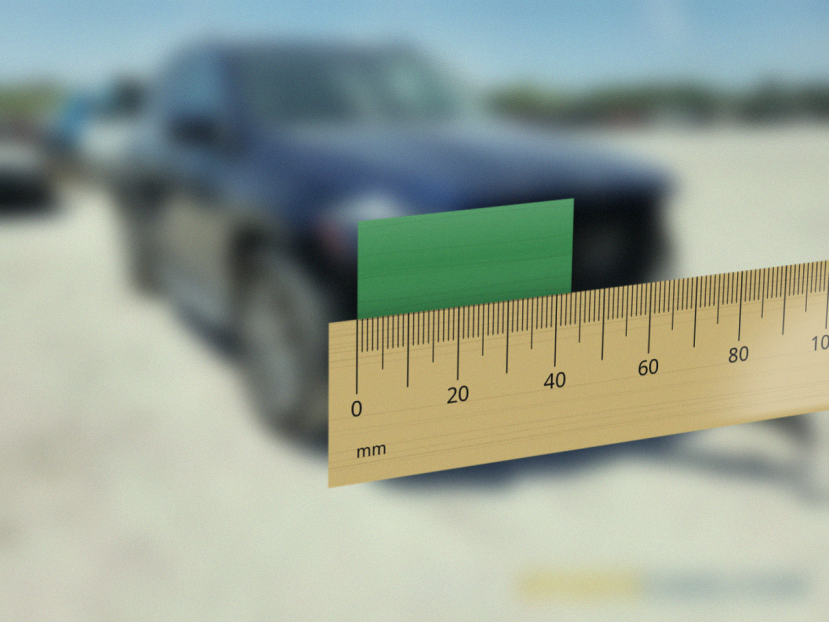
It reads 43 mm
